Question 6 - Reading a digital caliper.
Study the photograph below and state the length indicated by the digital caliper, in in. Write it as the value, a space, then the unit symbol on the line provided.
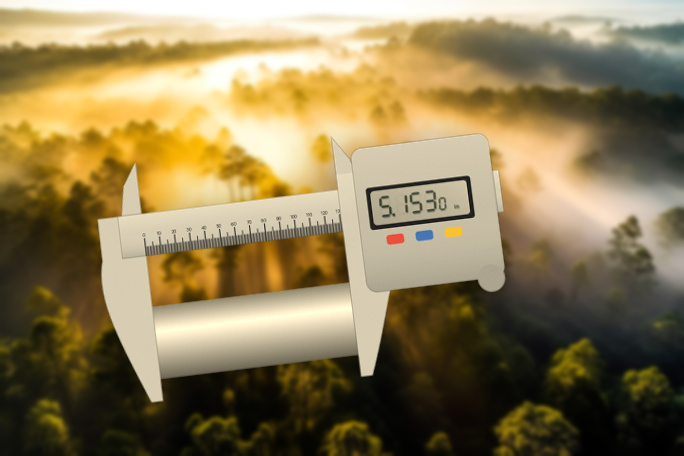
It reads 5.1530 in
